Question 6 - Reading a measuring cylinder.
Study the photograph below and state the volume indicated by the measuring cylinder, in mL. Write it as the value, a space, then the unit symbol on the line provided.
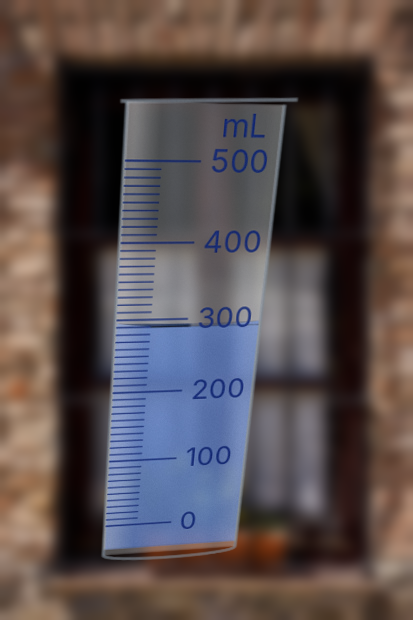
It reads 290 mL
